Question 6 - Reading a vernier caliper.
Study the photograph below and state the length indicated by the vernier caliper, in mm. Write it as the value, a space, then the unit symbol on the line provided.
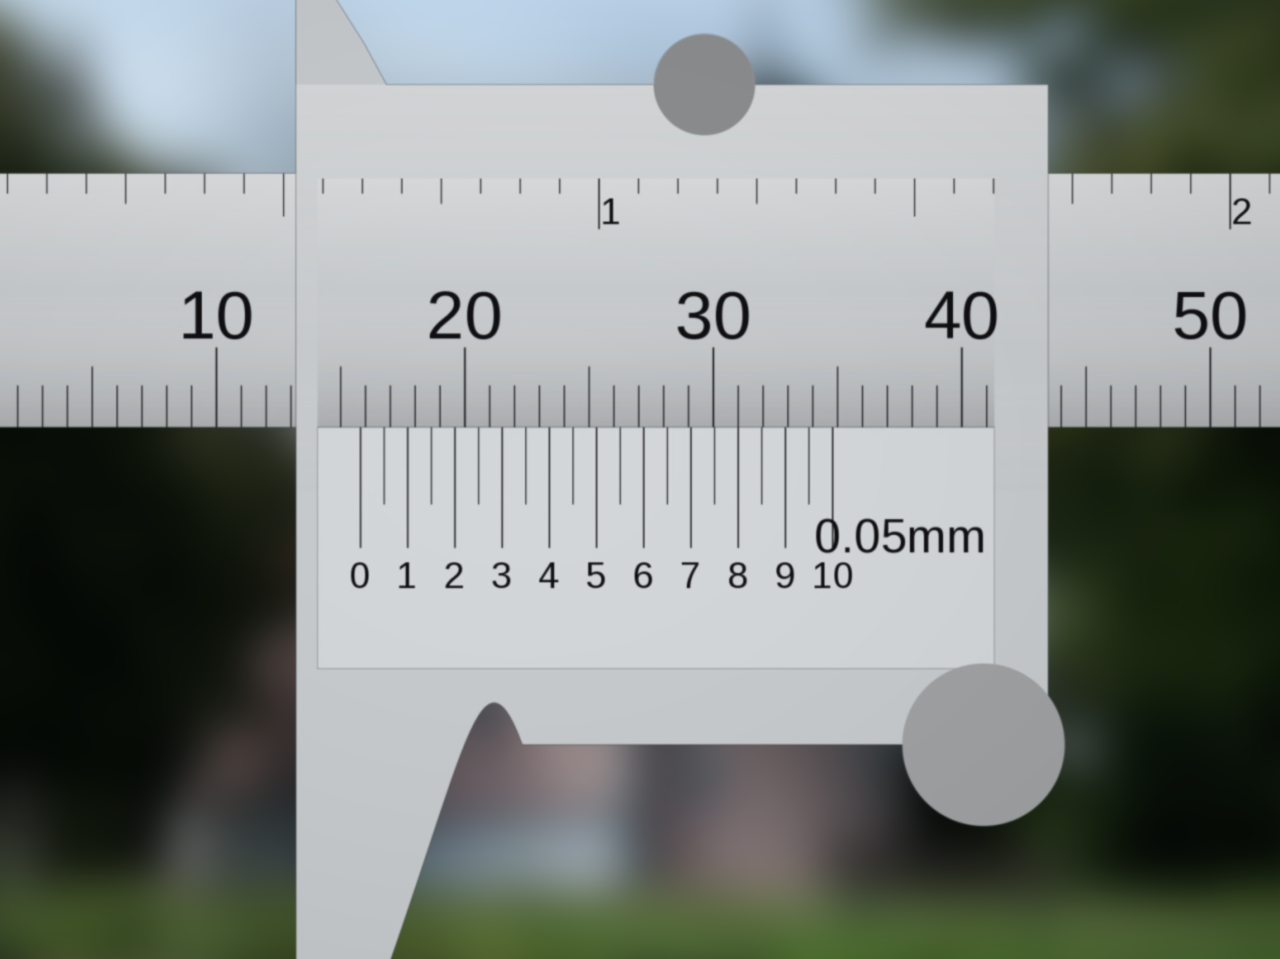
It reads 15.8 mm
